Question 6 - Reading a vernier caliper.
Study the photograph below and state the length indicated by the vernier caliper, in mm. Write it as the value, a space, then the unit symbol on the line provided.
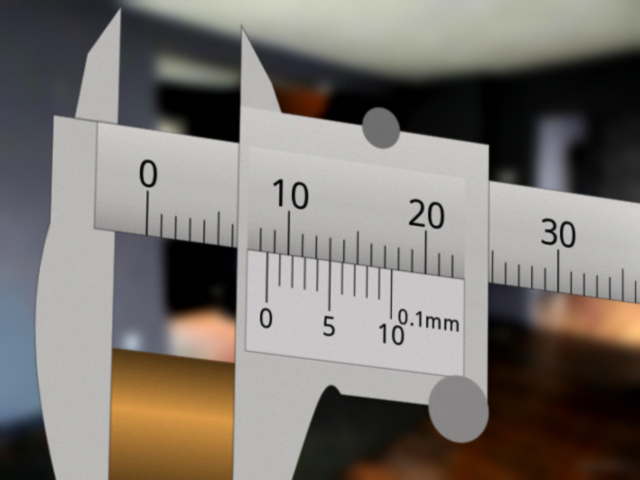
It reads 8.5 mm
